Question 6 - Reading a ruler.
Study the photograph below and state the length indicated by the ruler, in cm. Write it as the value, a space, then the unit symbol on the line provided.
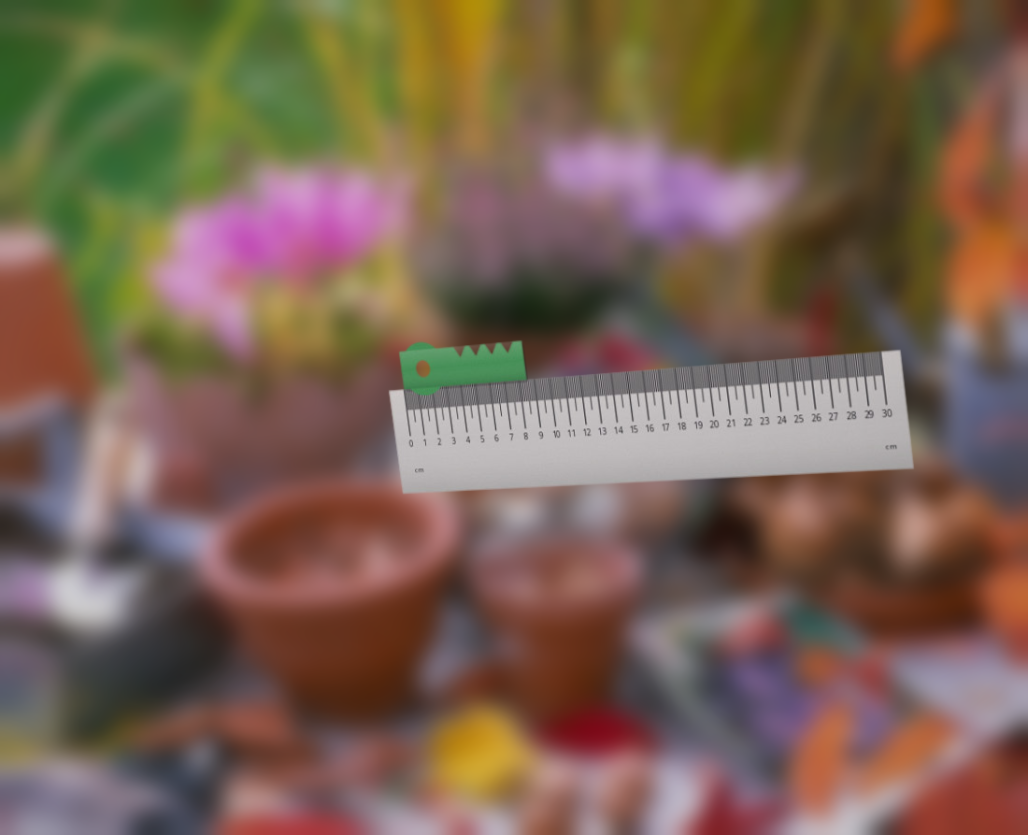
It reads 8.5 cm
